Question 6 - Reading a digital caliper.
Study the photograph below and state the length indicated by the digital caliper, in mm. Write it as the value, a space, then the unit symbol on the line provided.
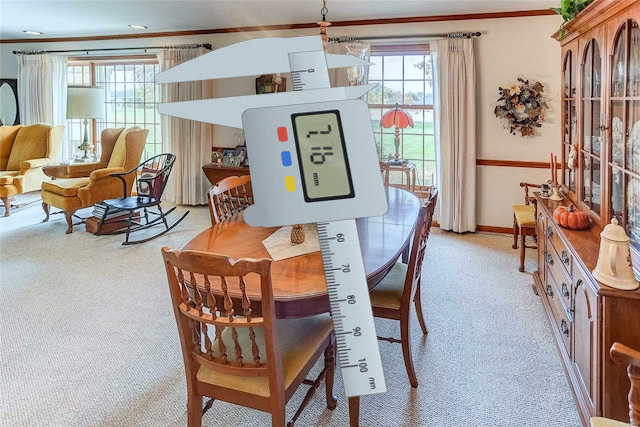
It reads 7.16 mm
